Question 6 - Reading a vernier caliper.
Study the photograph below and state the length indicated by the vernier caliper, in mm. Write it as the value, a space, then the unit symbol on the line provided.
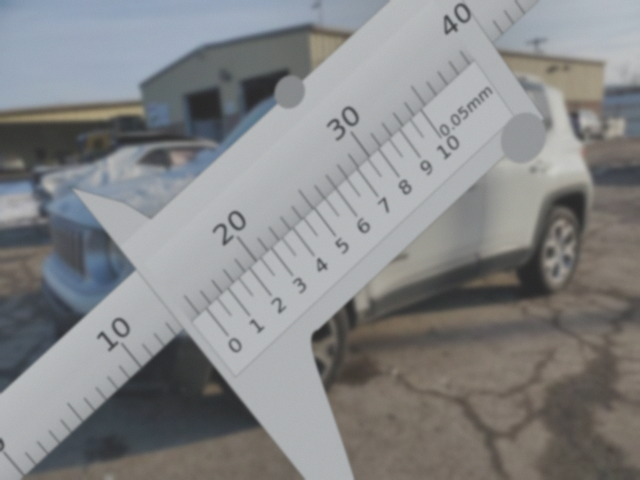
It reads 15.6 mm
